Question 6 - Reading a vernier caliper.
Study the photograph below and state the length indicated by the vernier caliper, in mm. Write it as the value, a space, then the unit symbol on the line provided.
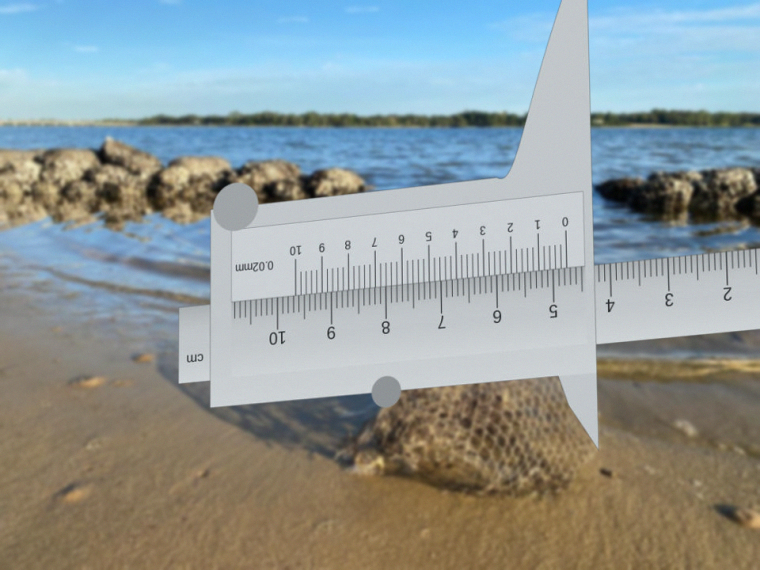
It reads 47.6 mm
